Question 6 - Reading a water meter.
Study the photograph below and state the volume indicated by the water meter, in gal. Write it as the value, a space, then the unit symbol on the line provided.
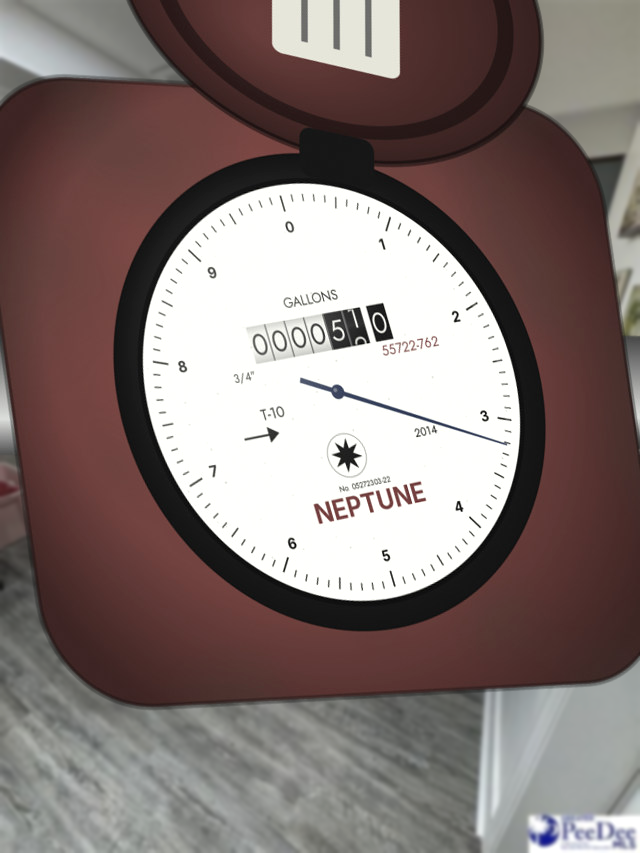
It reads 513.2 gal
